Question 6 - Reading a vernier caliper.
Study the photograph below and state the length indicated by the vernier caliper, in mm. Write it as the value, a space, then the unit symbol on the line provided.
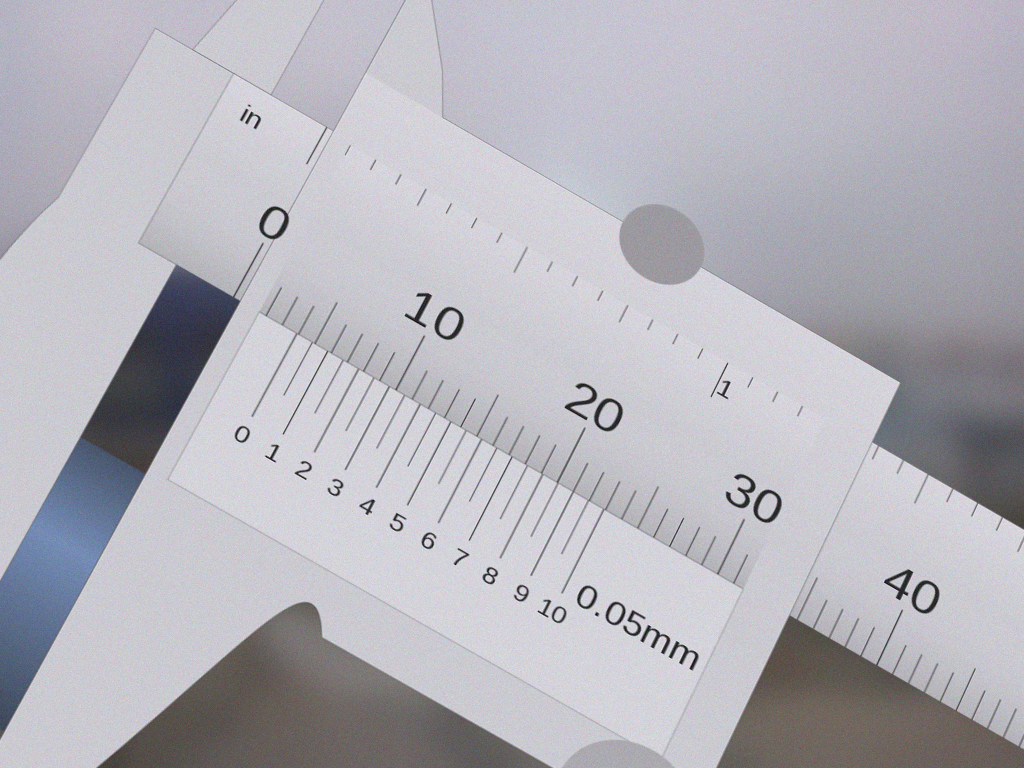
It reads 3.9 mm
